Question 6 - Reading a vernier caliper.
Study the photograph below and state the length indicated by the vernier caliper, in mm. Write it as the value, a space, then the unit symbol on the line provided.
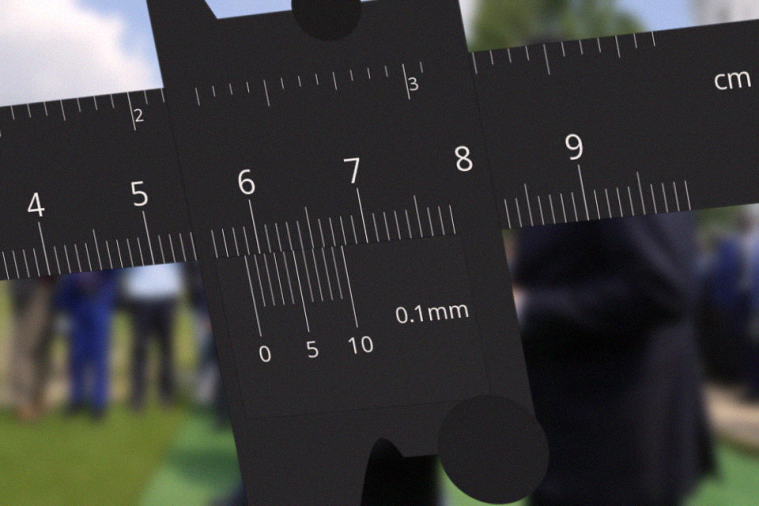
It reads 58.6 mm
